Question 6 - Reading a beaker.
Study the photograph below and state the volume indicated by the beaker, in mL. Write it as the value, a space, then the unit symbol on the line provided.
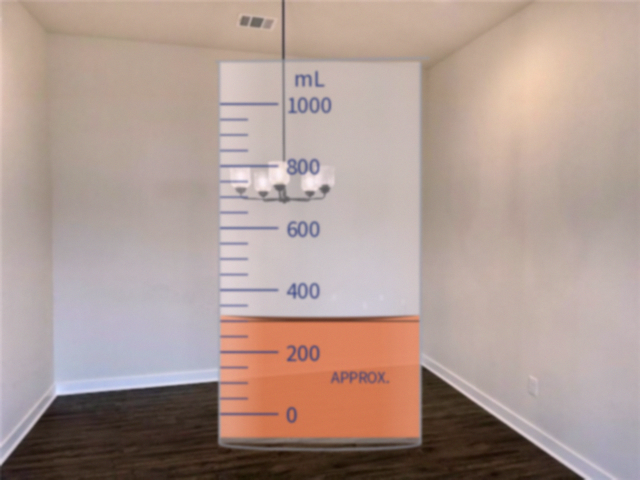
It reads 300 mL
